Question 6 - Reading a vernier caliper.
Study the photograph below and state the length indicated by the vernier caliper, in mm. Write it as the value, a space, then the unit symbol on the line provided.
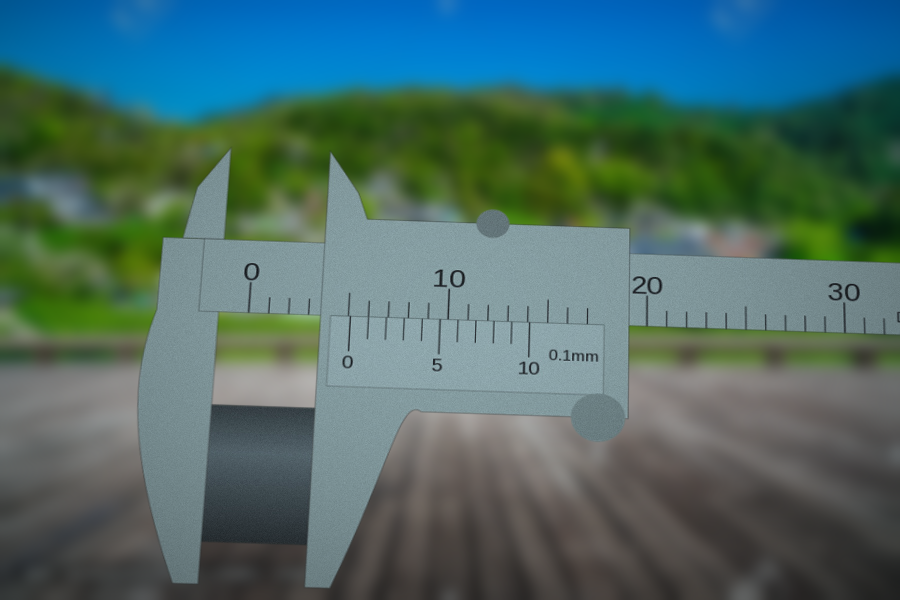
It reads 5.1 mm
